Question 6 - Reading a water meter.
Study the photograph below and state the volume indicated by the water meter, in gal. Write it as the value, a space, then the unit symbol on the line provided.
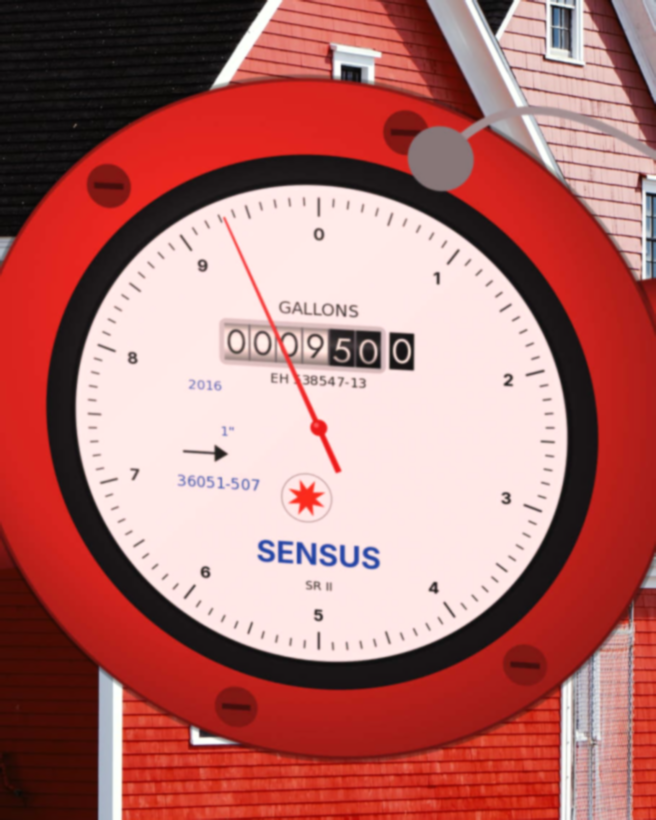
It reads 9499.3 gal
